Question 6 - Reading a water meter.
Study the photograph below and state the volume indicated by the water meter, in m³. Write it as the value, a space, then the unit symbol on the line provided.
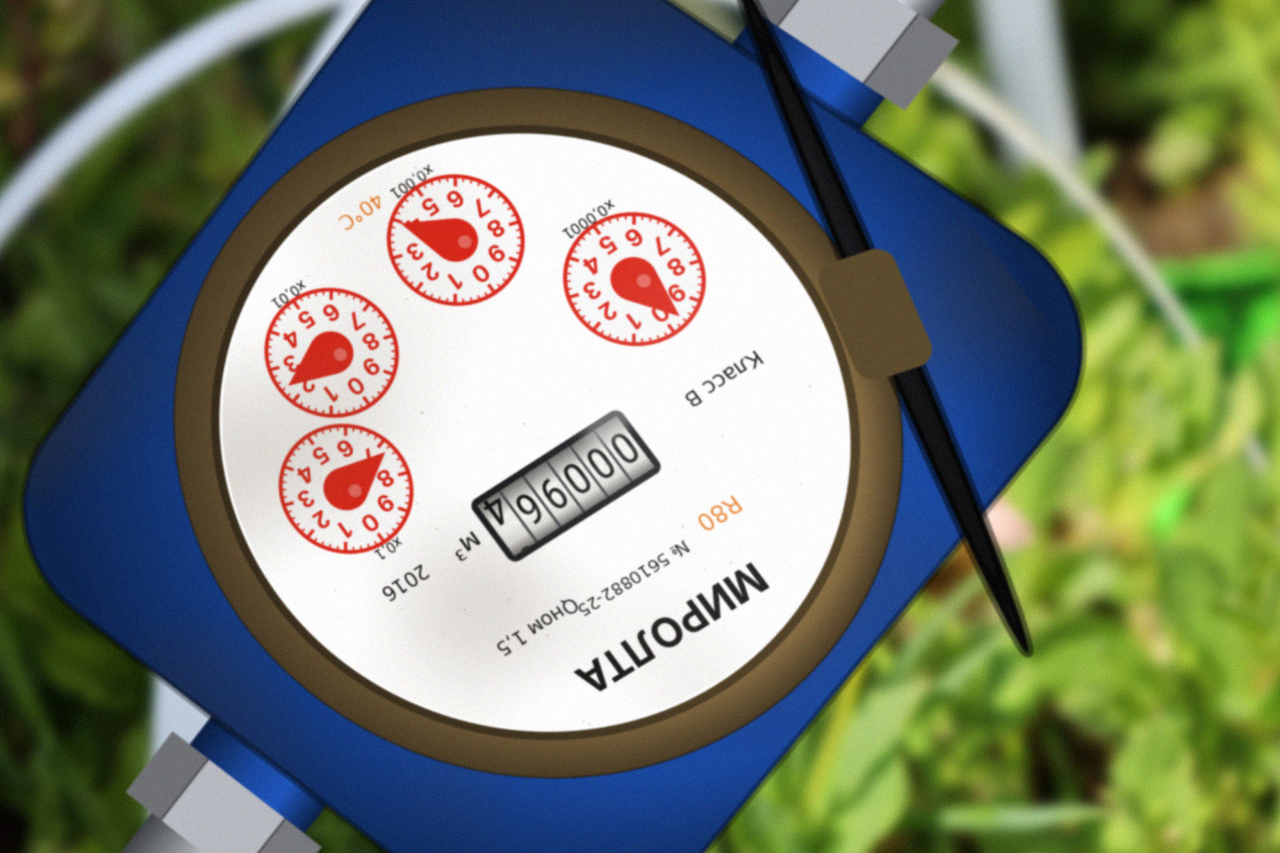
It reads 963.7239 m³
